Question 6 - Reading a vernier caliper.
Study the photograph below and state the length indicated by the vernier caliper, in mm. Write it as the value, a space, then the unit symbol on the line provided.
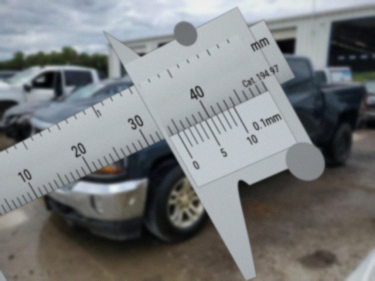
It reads 34.8 mm
